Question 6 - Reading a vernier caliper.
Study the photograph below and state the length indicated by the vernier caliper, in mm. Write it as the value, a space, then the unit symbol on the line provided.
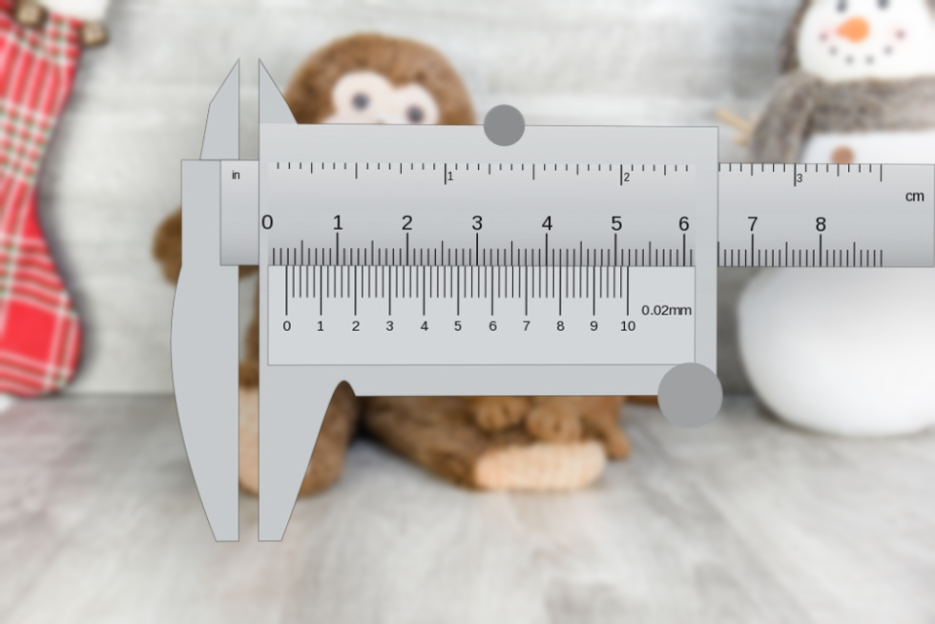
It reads 2.8 mm
